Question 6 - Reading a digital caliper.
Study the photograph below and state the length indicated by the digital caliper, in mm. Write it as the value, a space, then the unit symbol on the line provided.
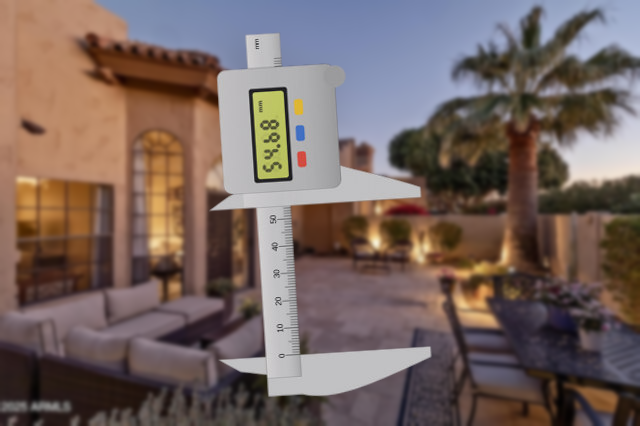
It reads 54.68 mm
